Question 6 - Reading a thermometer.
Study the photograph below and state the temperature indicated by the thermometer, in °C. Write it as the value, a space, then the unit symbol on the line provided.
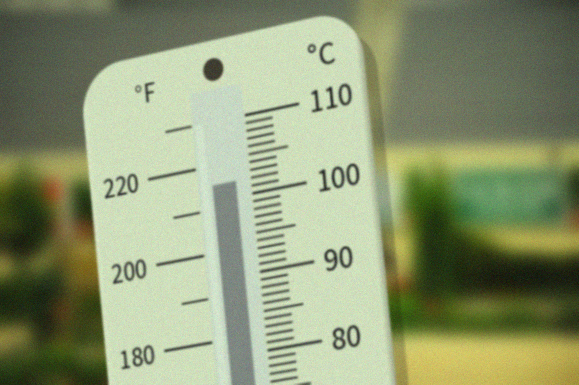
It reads 102 °C
